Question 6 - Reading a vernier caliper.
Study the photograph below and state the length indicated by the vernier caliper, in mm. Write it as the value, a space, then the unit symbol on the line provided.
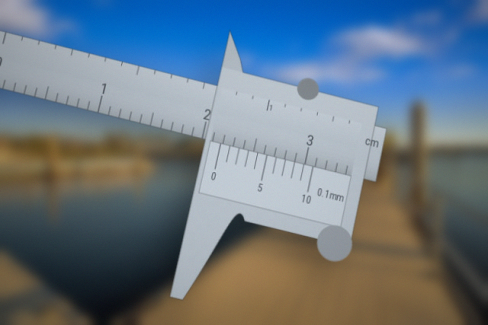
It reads 21.8 mm
